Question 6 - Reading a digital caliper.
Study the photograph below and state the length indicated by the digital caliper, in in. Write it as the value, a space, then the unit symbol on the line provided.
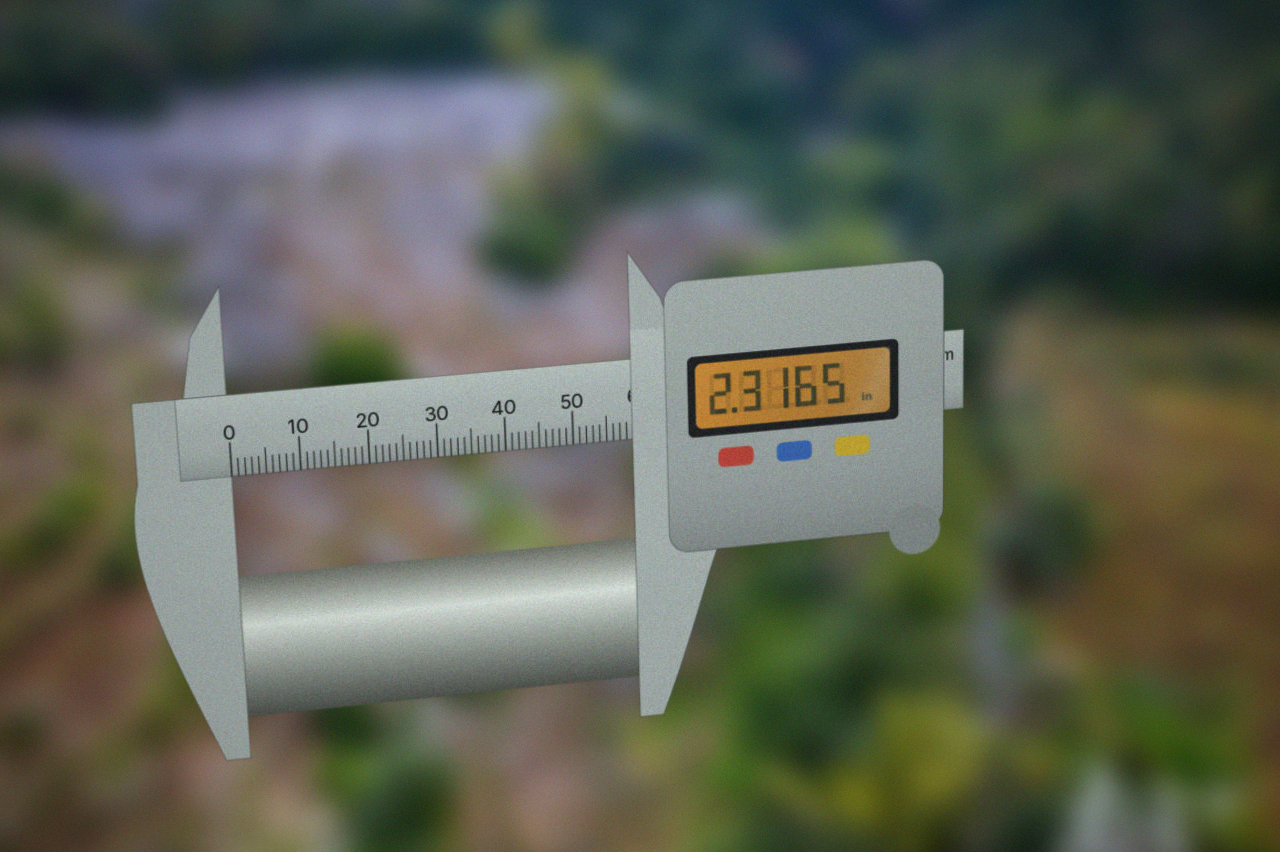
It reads 2.3165 in
